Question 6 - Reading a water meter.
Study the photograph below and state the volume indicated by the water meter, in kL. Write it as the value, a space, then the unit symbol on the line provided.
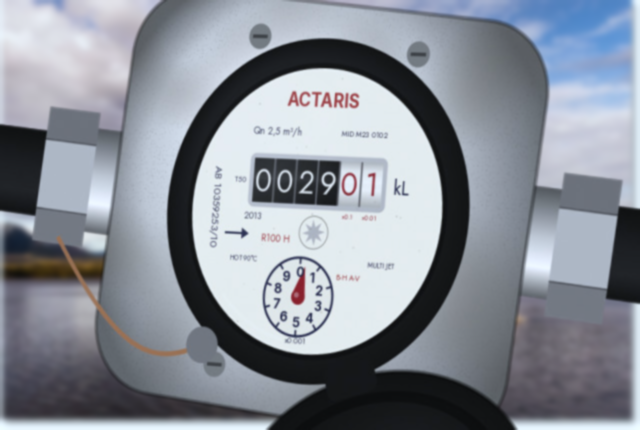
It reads 29.010 kL
